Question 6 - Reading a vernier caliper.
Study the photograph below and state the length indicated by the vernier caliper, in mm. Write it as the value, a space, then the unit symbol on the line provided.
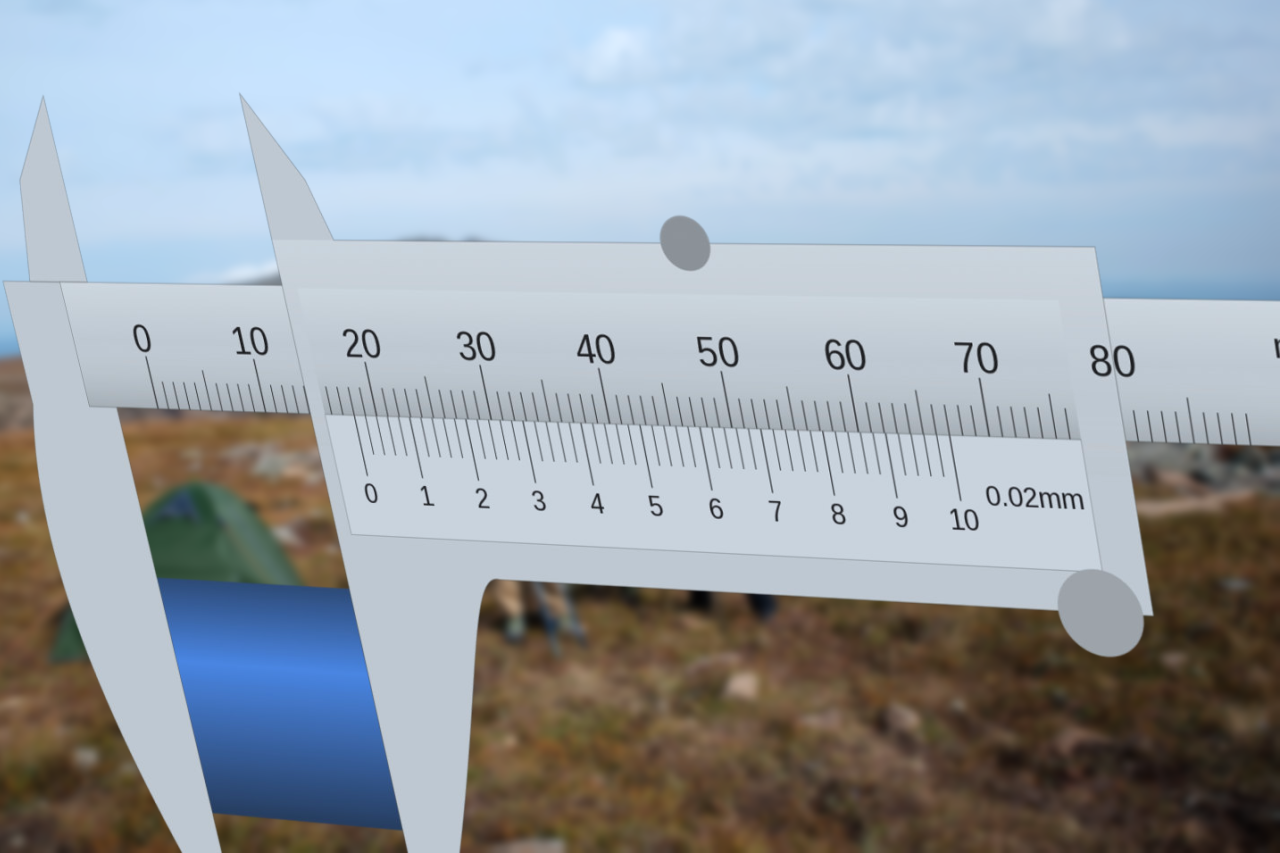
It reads 18.0 mm
